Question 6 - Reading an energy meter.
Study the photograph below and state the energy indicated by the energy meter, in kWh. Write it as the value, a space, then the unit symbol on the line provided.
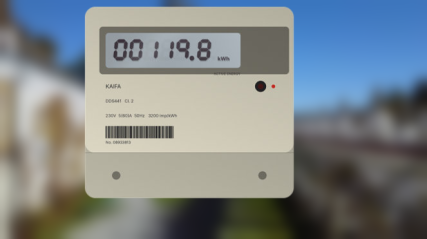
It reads 119.8 kWh
